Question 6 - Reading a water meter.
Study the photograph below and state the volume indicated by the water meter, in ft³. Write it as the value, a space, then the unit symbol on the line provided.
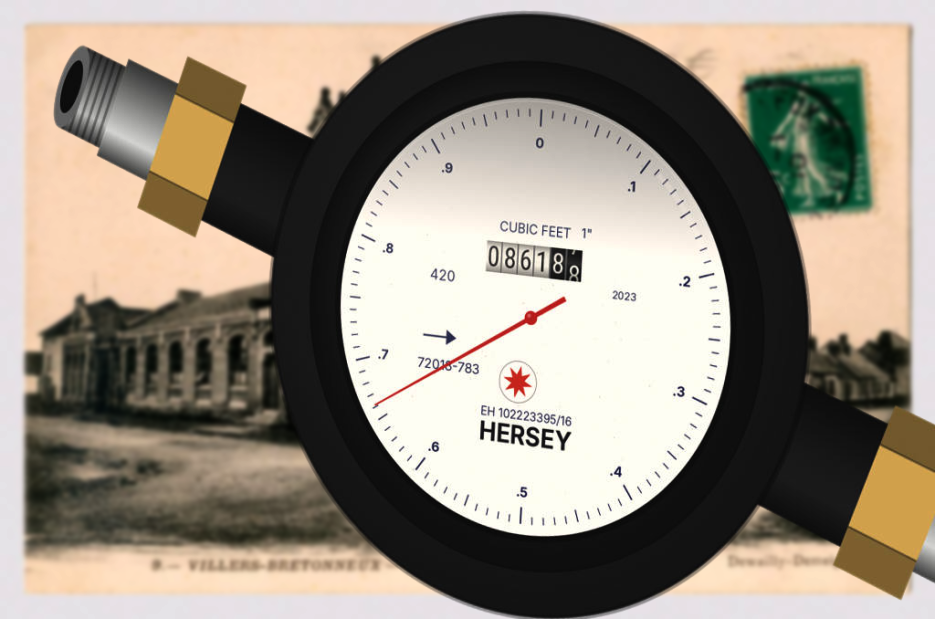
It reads 86187.66 ft³
